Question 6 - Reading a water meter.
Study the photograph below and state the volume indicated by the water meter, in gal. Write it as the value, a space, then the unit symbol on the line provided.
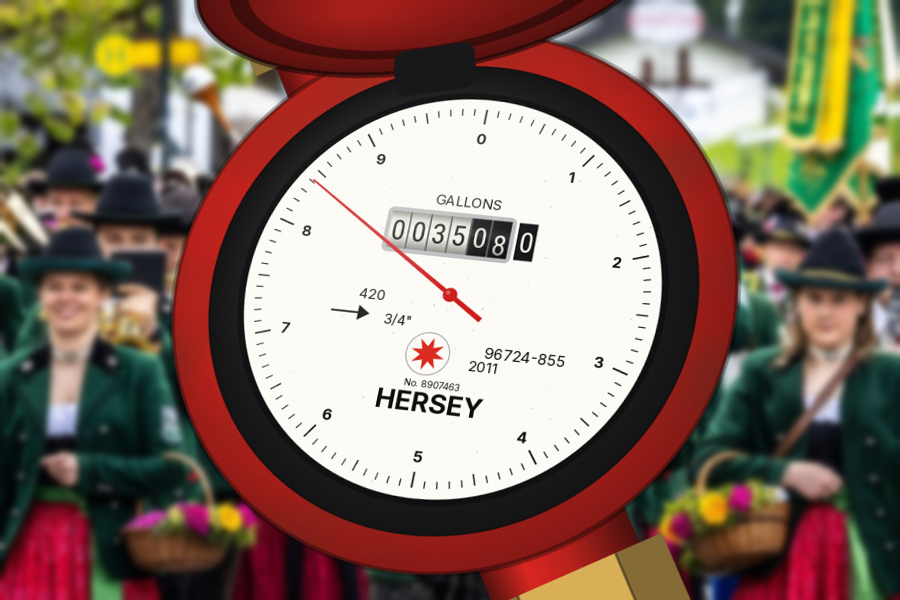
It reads 35078.4 gal
